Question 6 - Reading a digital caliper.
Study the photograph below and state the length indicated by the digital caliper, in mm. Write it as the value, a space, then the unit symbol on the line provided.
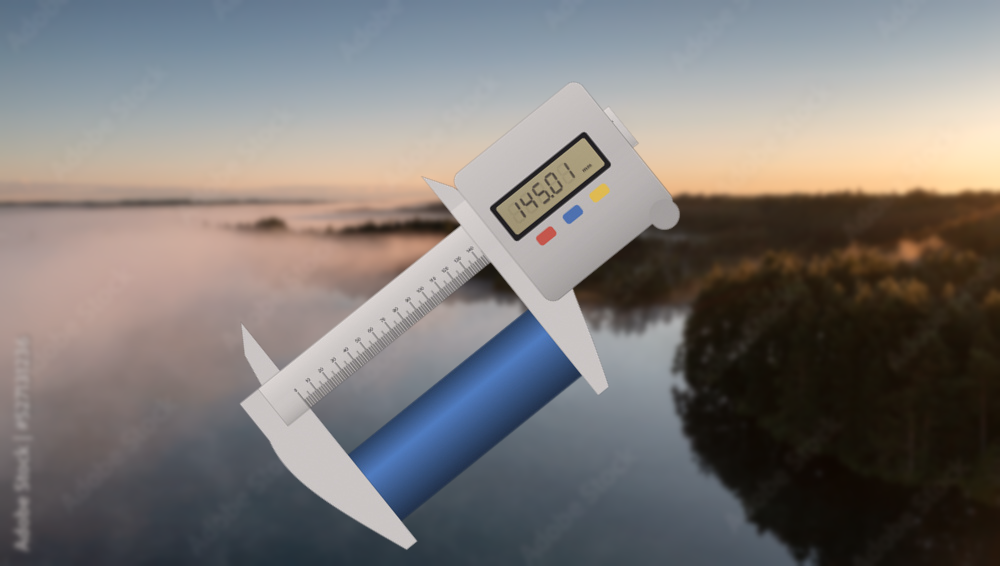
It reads 145.01 mm
